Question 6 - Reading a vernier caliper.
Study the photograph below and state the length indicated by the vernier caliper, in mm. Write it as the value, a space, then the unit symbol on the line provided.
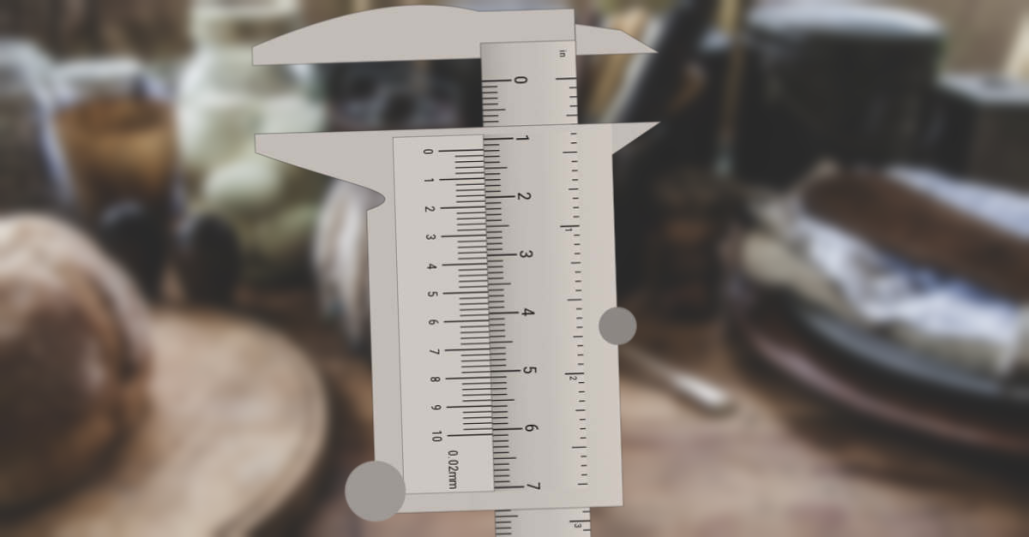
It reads 11.8 mm
